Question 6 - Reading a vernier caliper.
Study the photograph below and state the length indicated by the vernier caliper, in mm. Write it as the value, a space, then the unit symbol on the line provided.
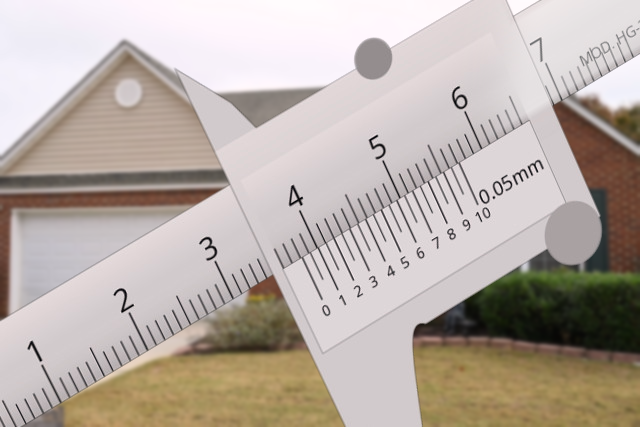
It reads 38.2 mm
